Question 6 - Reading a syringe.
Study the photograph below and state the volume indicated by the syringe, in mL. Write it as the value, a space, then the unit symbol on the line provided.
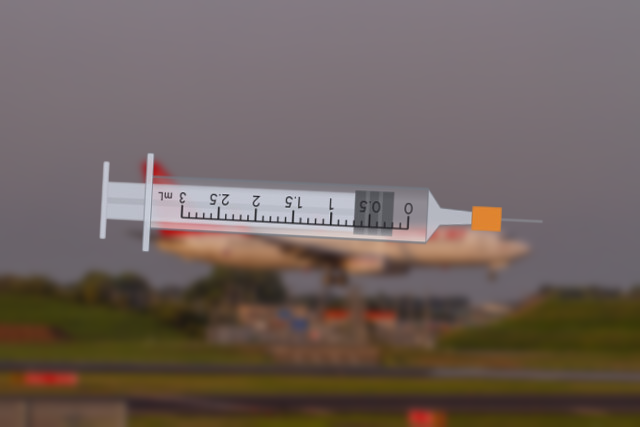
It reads 0.2 mL
